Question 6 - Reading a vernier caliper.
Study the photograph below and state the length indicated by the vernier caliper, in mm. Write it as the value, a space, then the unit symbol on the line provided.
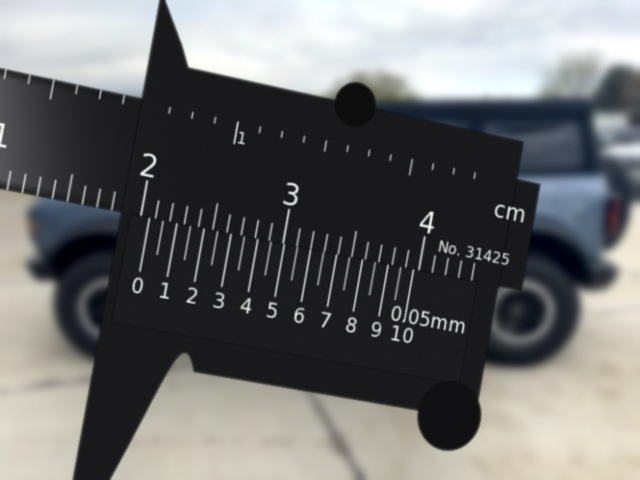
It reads 20.6 mm
